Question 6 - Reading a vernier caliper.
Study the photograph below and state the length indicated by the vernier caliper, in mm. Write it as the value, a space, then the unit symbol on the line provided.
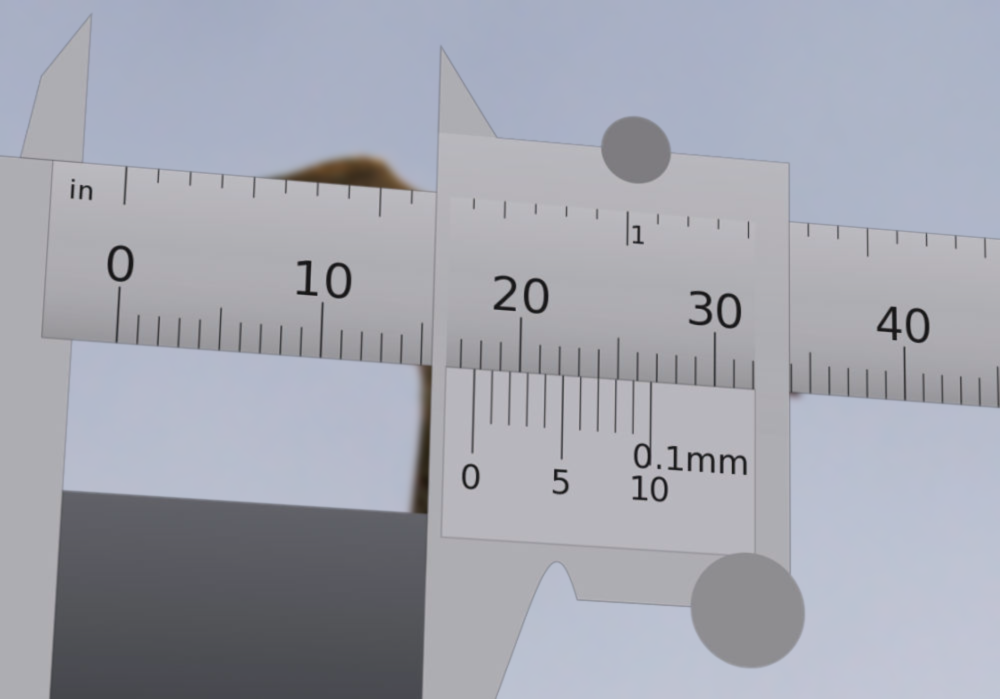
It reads 17.7 mm
